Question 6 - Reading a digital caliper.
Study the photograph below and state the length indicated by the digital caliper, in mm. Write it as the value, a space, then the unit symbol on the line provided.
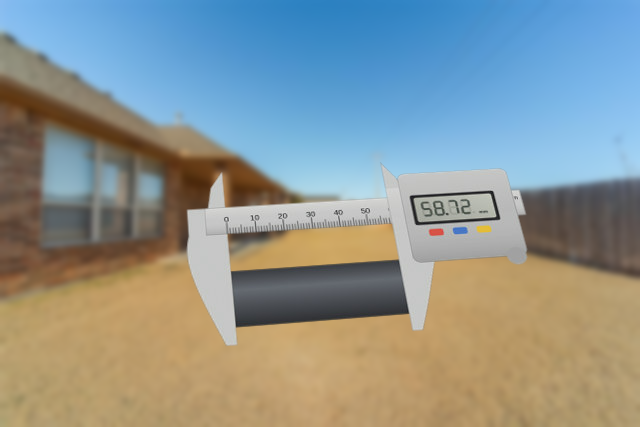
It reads 58.72 mm
